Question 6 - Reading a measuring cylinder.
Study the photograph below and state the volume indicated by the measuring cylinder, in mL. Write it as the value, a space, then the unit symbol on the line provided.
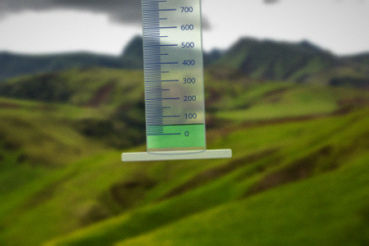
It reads 50 mL
